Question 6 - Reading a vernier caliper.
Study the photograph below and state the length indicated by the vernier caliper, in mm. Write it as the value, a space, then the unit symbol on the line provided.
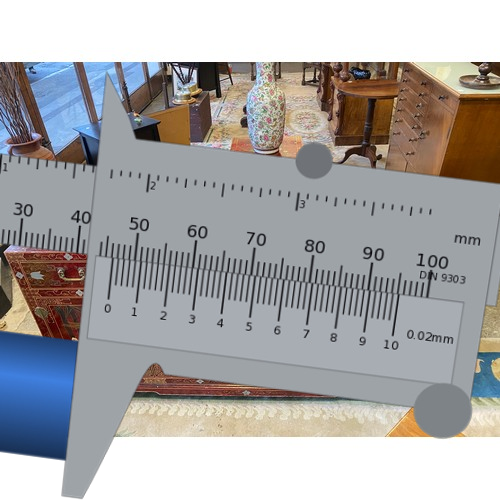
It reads 46.2 mm
